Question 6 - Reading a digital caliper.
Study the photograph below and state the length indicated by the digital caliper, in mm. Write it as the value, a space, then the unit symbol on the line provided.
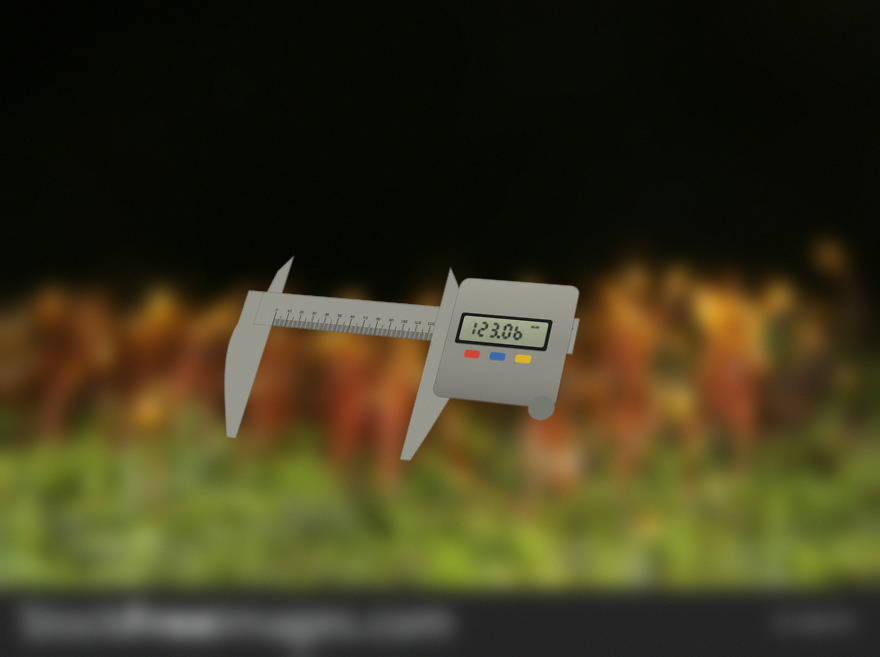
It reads 123.06 mm
